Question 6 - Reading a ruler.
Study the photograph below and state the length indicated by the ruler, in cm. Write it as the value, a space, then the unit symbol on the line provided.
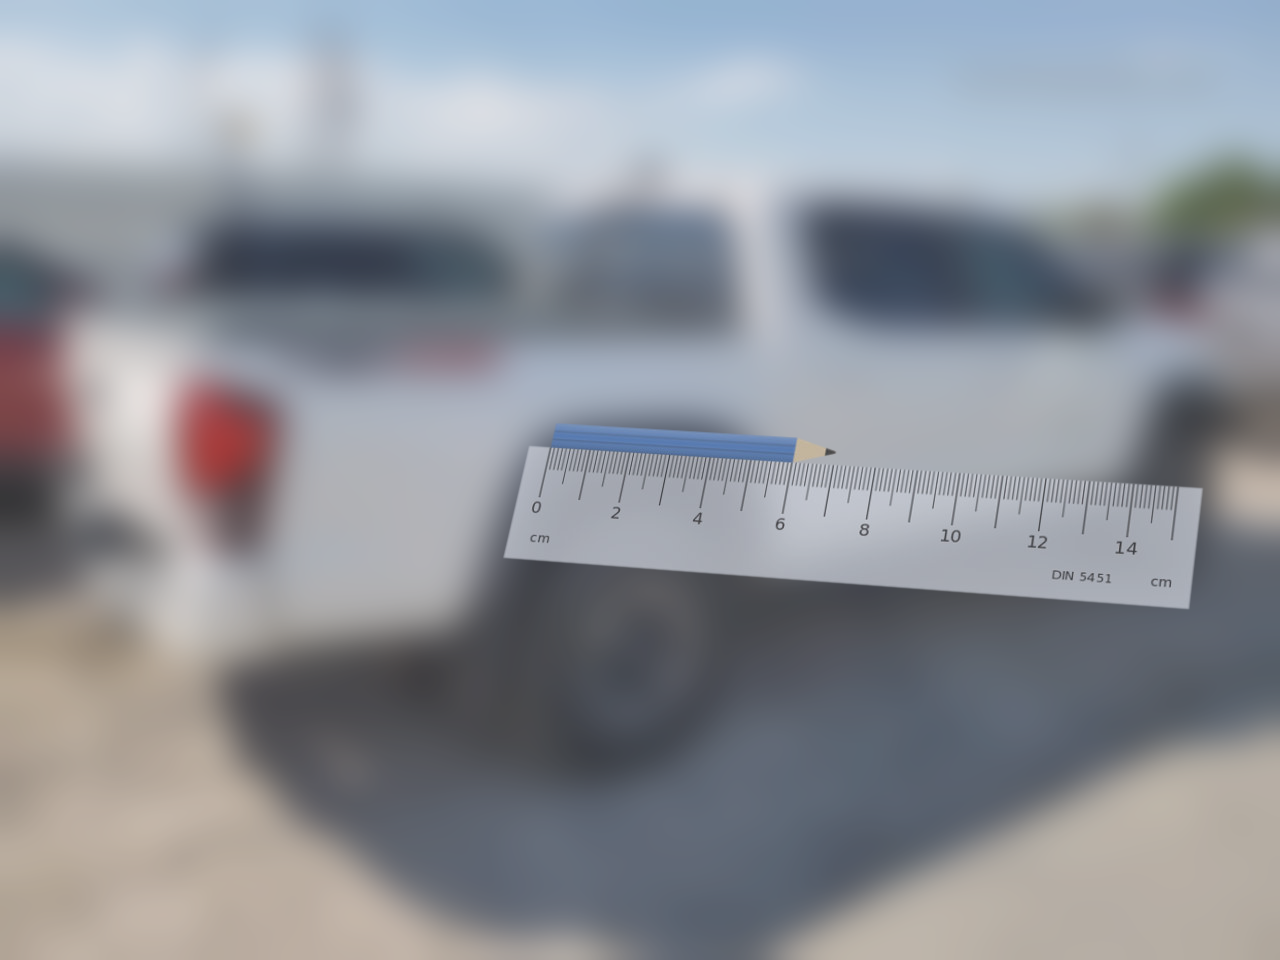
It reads 7 cm
